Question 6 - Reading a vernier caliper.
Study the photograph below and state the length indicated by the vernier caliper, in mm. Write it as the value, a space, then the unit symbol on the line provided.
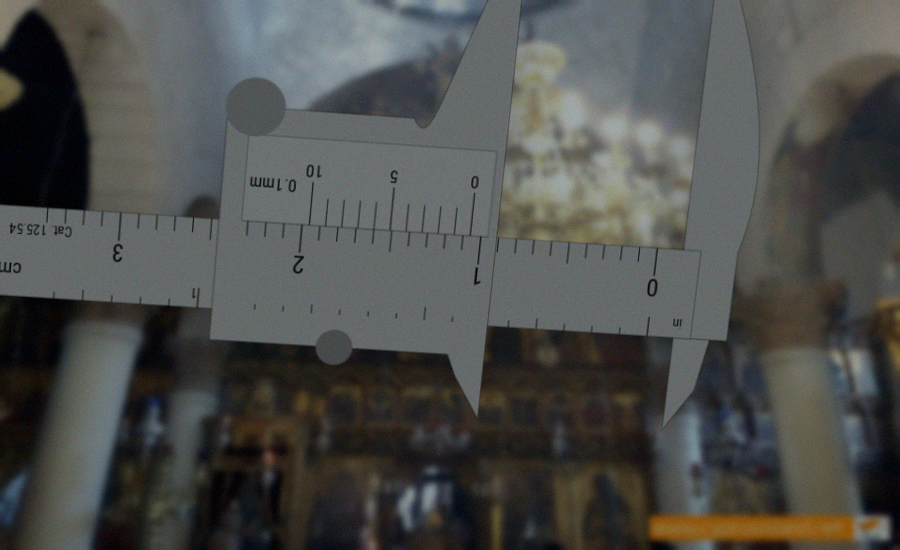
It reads 10.6 mm
